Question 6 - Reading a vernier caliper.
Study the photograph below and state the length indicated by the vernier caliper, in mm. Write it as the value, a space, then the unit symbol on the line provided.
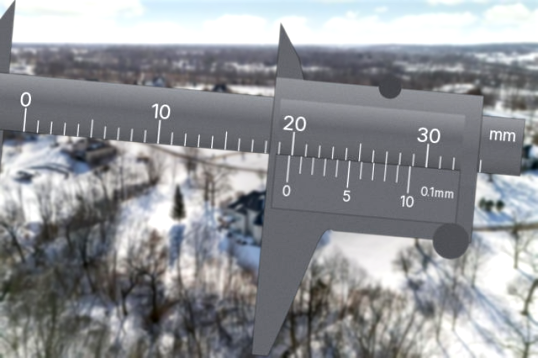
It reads 19.8 mm
